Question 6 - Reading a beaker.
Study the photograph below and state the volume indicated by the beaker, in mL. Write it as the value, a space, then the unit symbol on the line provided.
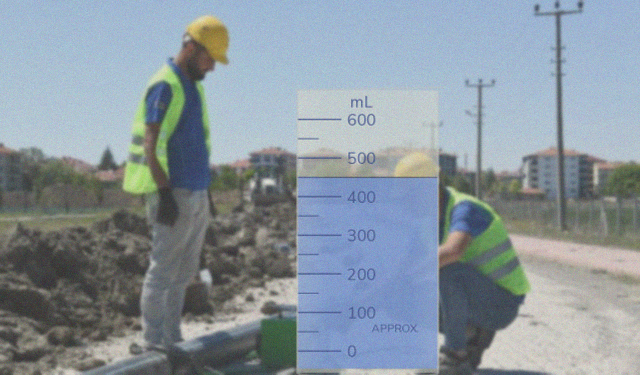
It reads 450 mL
